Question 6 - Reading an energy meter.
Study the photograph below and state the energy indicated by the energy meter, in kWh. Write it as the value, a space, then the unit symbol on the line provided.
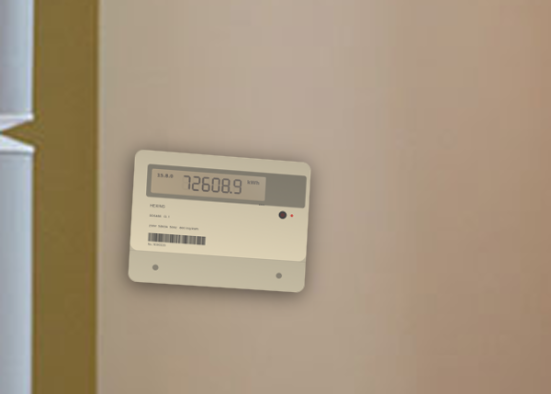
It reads 72608.9 kWh
